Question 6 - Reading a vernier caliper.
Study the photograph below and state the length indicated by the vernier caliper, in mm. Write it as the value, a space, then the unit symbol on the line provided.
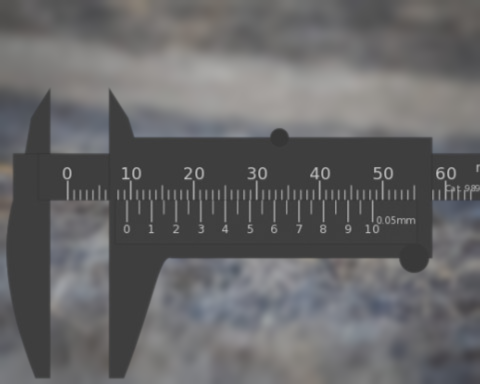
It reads 9.4 mm
